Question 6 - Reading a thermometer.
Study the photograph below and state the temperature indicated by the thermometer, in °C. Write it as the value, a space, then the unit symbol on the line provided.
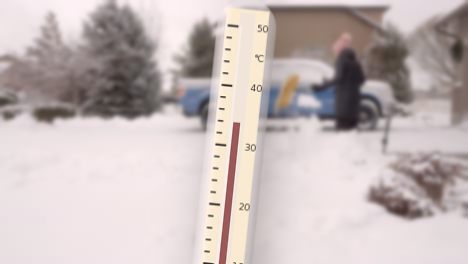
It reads 34 °C
